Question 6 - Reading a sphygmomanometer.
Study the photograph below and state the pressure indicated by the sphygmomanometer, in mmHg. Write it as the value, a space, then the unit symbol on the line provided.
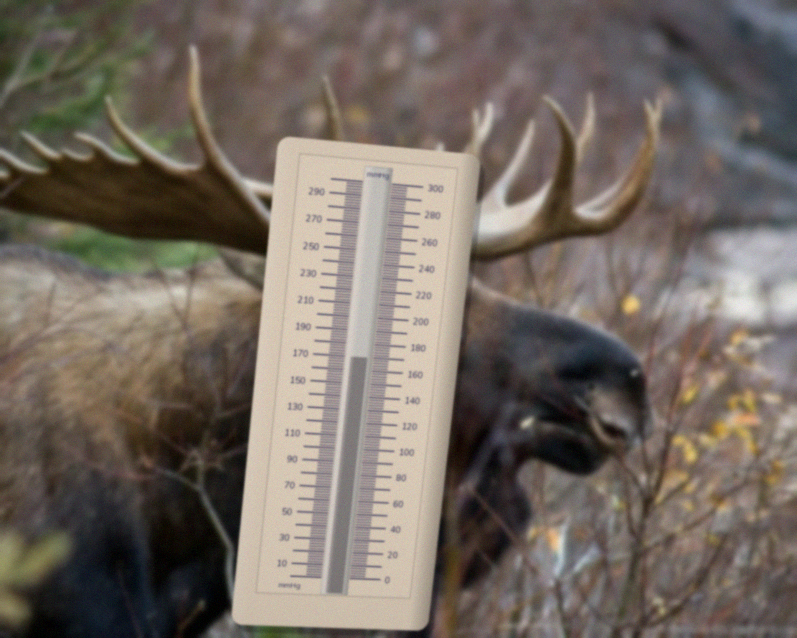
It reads 170 mmHg
